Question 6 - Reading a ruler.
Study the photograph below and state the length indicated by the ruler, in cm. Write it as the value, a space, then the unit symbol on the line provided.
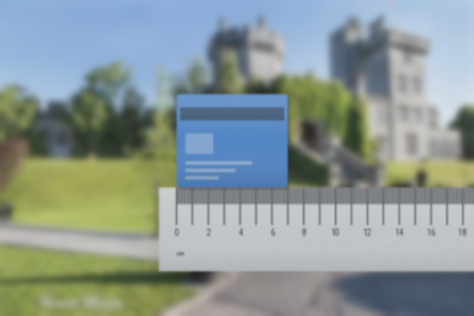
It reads 7 cm
